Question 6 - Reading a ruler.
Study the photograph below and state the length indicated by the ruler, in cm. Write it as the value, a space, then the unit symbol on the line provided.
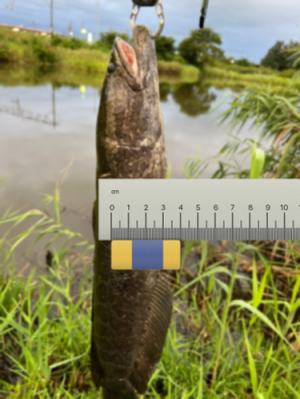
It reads 4 cm
